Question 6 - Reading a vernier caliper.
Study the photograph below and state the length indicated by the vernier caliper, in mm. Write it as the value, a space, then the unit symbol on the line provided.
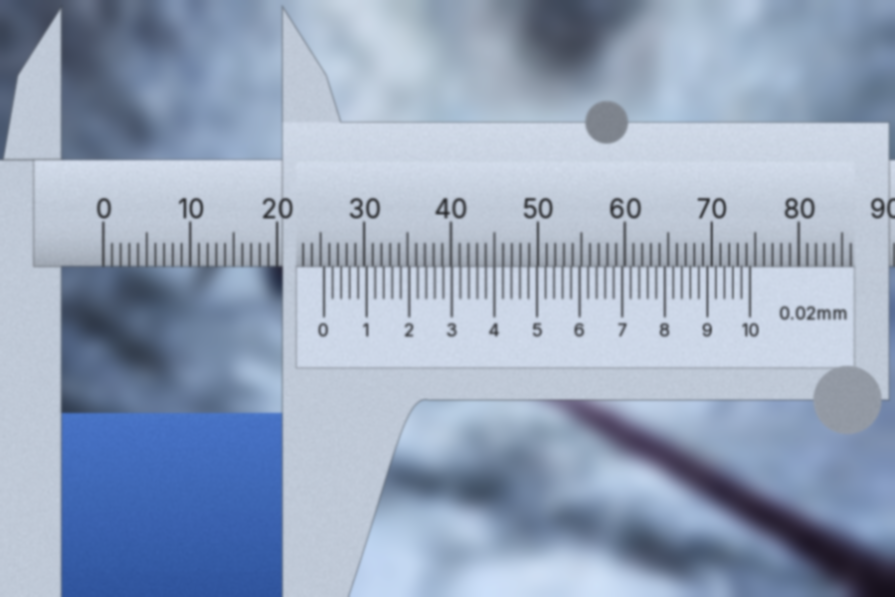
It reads 25.4 mm
